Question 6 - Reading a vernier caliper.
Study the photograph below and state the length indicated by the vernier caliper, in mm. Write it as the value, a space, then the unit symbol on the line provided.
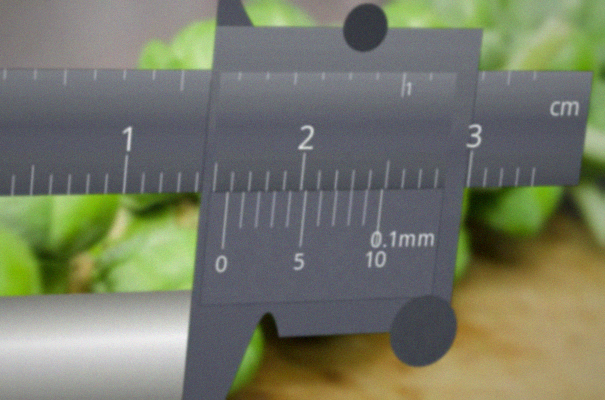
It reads 15.8 mm
